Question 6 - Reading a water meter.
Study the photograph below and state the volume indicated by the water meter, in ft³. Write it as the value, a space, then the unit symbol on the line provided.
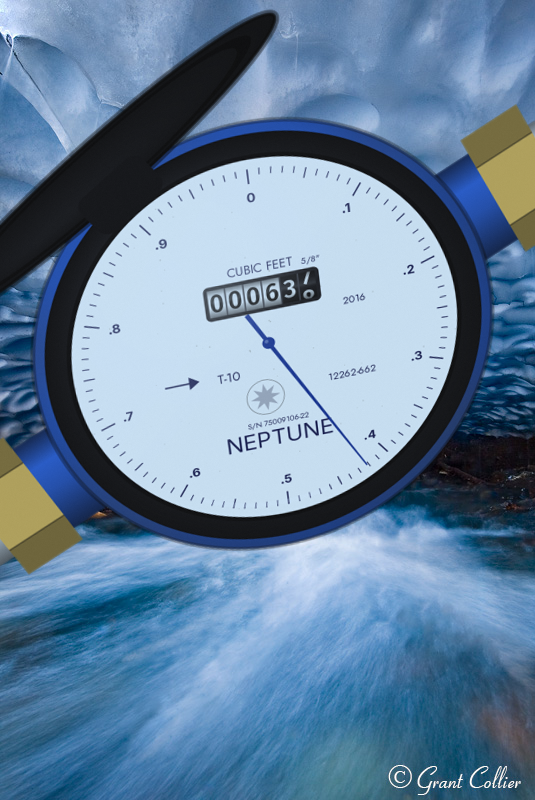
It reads 637.42 ft³
